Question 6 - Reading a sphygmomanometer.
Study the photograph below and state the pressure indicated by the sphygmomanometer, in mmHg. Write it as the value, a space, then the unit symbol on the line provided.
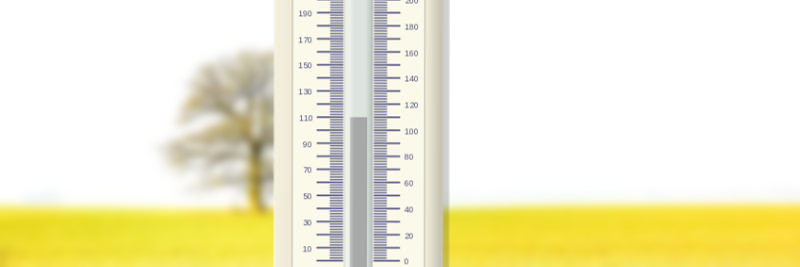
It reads 110 mmHg
